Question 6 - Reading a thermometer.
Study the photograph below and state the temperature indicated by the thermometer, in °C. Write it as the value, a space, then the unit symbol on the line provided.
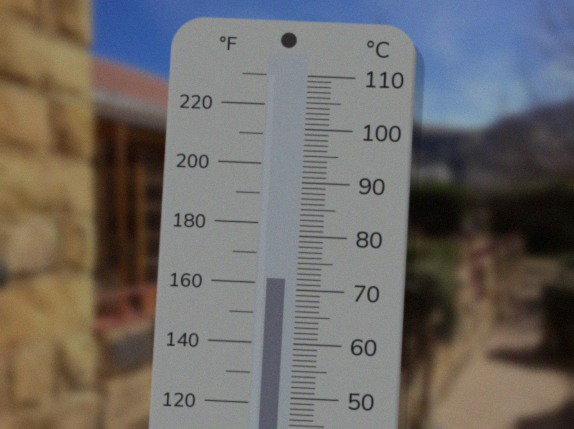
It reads 72 °C
